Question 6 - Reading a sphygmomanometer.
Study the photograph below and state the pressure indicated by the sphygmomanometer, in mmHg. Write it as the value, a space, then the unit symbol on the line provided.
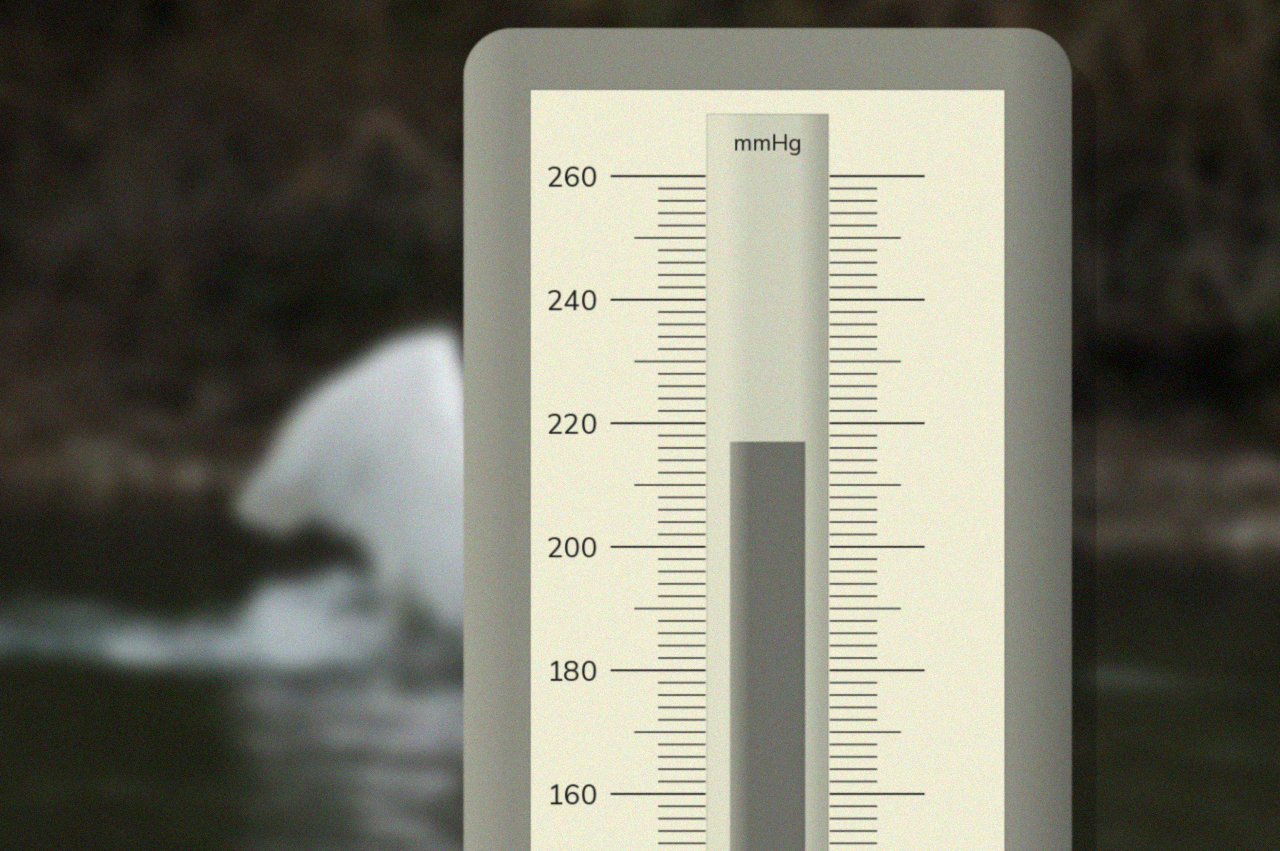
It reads 217 mmHg
